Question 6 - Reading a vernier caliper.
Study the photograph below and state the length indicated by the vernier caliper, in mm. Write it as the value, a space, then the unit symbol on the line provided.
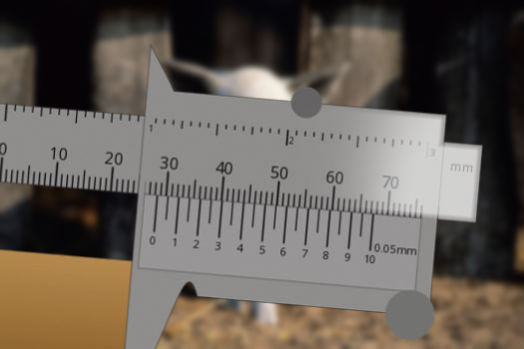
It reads 28.4 mm
